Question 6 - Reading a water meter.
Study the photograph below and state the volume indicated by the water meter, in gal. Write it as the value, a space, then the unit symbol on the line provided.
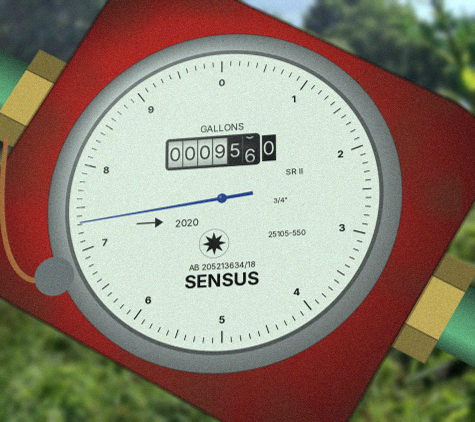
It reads 9557.3 gal
